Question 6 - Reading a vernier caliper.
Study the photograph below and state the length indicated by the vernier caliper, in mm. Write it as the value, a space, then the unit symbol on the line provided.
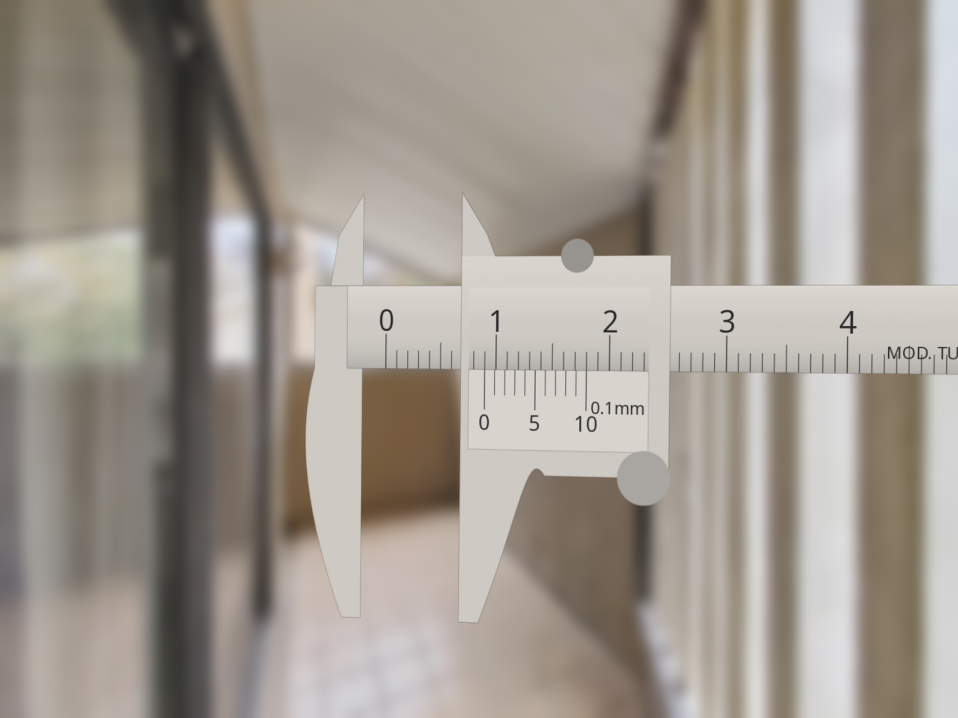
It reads 9.0 mm
